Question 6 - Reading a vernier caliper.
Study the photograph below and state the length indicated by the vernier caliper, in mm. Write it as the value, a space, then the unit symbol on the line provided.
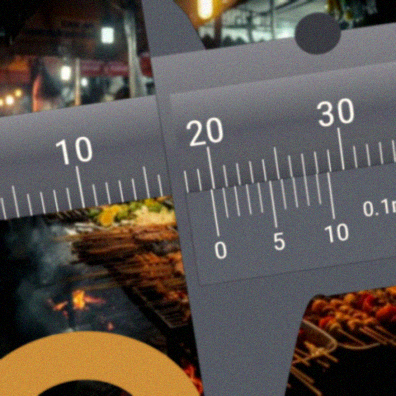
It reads 19.8 mm
